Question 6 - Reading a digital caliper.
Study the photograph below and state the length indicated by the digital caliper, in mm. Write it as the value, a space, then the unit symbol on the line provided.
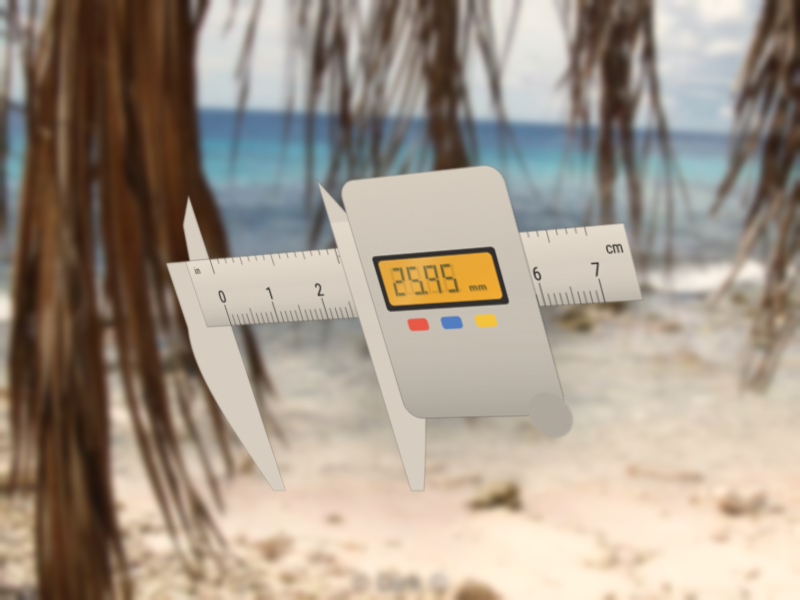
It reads 25.95 mm
